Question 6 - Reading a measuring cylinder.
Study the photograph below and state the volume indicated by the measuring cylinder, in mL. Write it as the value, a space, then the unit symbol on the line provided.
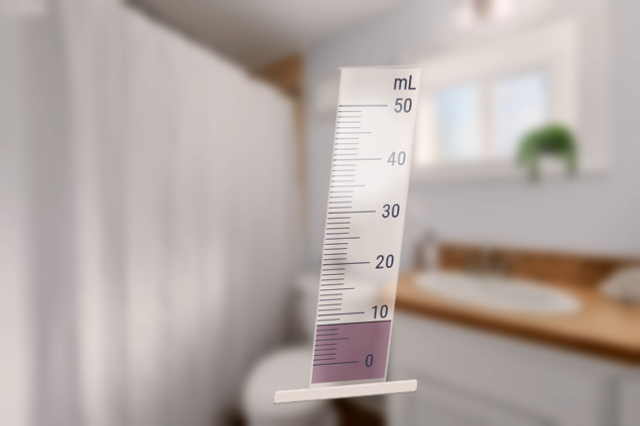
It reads 8 mL
